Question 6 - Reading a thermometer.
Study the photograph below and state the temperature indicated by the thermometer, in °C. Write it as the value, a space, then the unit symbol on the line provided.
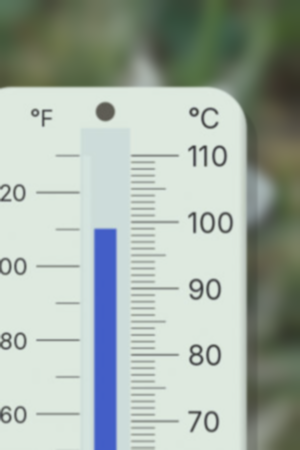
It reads 99 °C
